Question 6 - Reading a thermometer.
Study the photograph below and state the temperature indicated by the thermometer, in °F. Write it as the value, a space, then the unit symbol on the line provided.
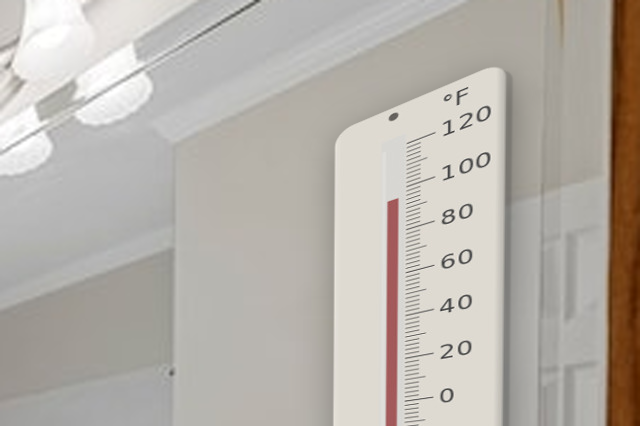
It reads 96 °F
